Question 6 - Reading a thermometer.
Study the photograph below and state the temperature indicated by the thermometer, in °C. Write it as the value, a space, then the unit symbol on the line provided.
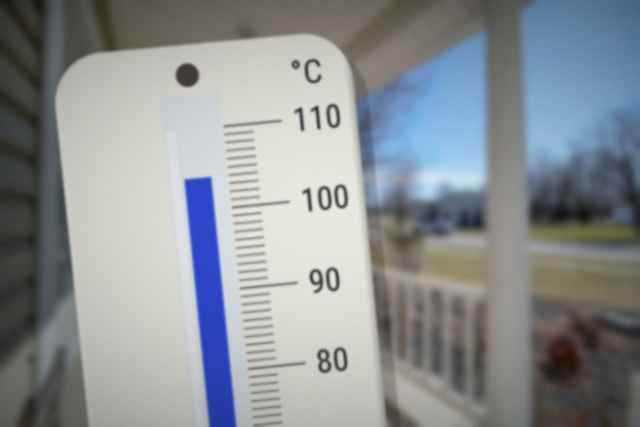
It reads 104 °C
